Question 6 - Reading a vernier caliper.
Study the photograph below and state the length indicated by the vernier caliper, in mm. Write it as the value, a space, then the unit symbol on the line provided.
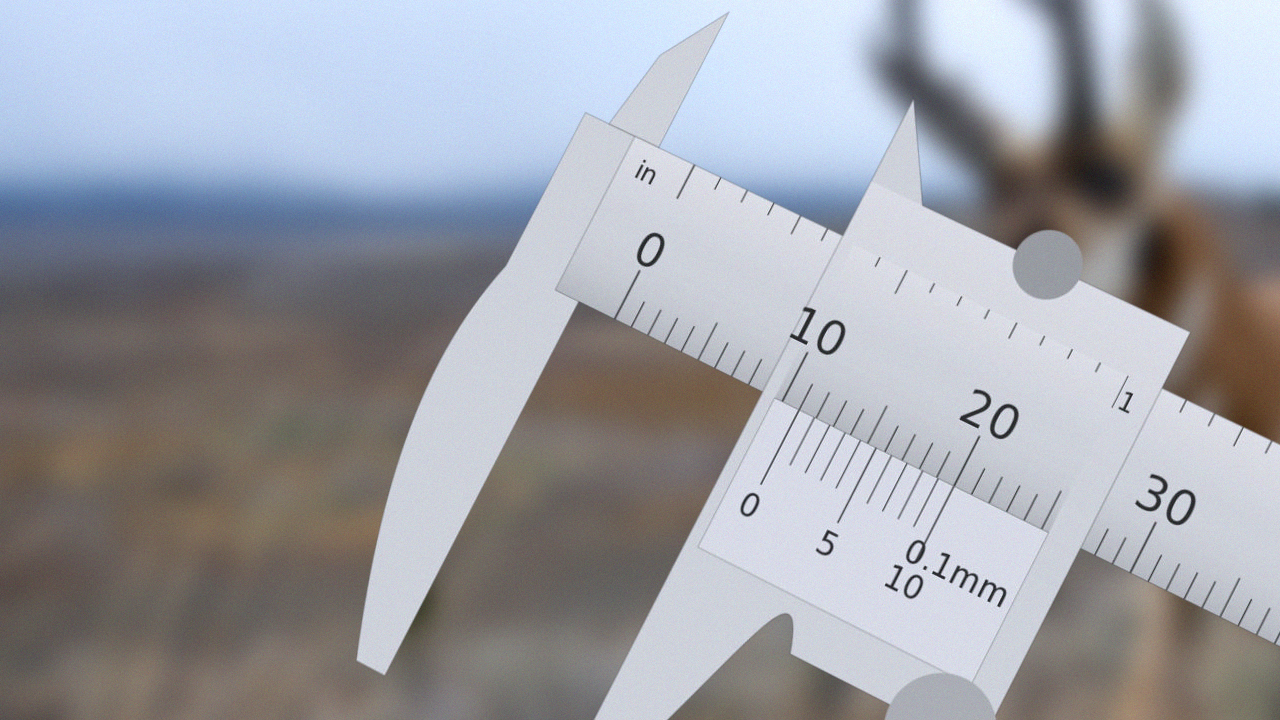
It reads 11.0 mm
